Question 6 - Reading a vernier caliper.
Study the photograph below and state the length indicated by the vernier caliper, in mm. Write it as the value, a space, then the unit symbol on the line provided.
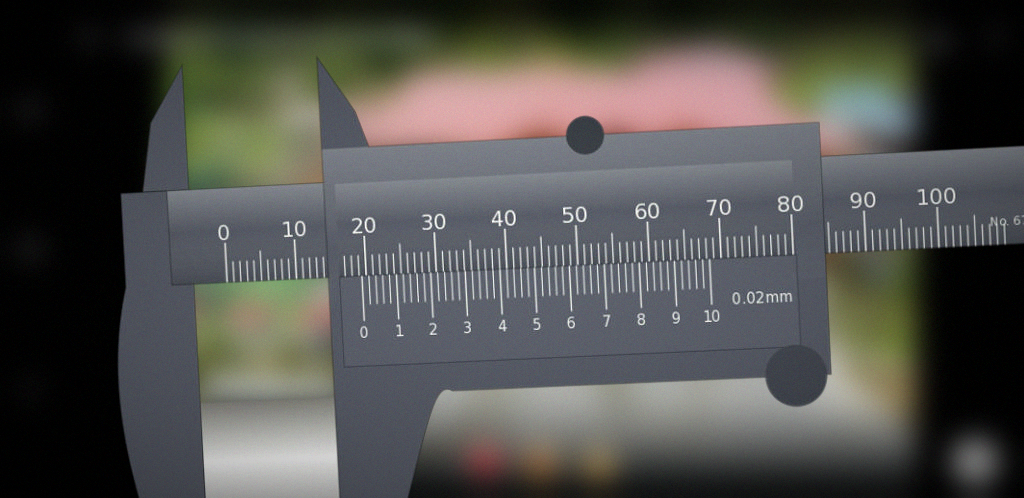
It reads 19.4 mm
